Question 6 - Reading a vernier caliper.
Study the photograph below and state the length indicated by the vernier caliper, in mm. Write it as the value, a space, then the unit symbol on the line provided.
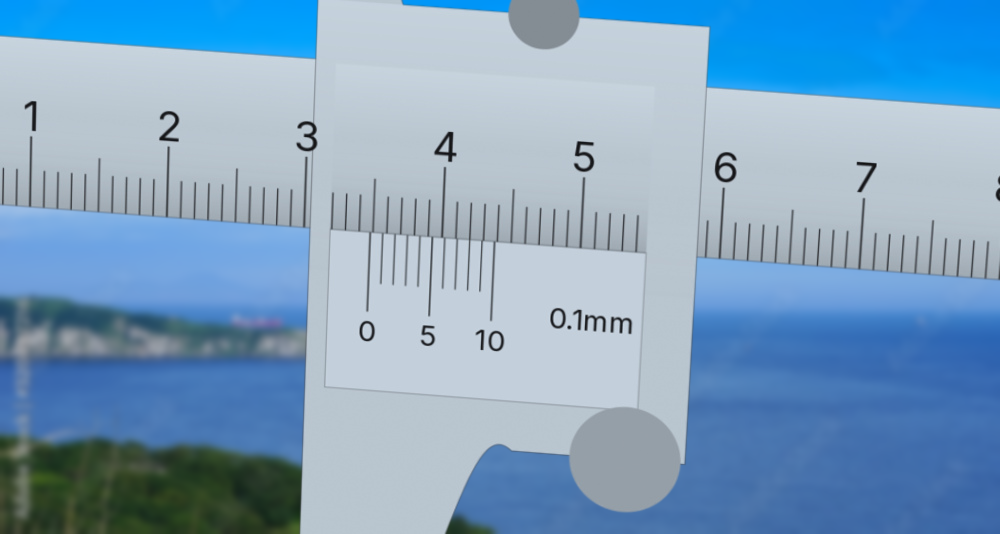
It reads 34.8 mm
